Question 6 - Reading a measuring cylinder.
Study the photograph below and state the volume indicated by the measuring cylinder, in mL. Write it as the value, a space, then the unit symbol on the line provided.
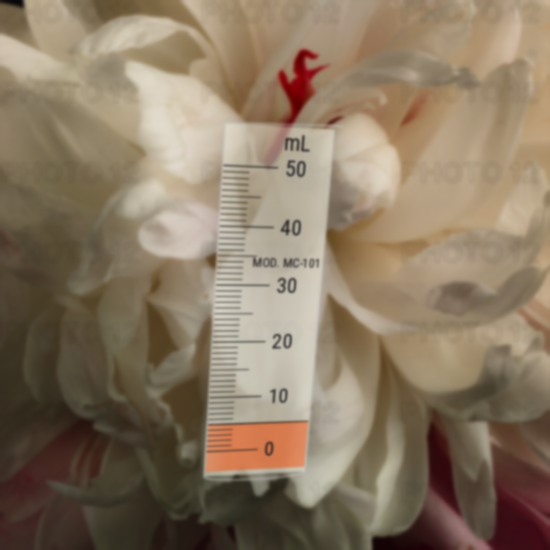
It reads 5 mL
